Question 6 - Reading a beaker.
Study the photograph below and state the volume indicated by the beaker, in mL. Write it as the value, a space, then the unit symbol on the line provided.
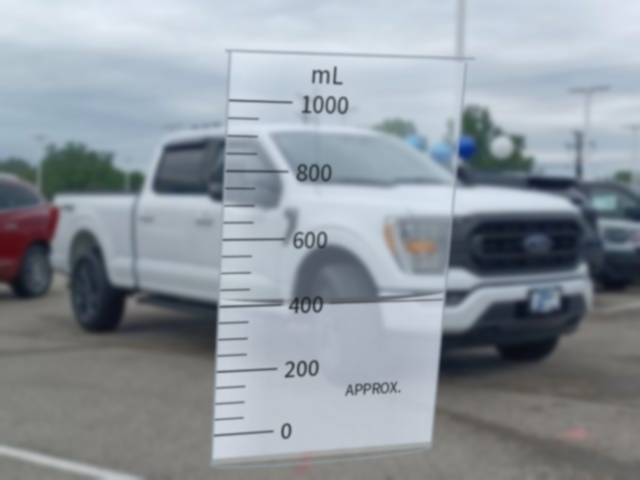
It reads 400 mL
